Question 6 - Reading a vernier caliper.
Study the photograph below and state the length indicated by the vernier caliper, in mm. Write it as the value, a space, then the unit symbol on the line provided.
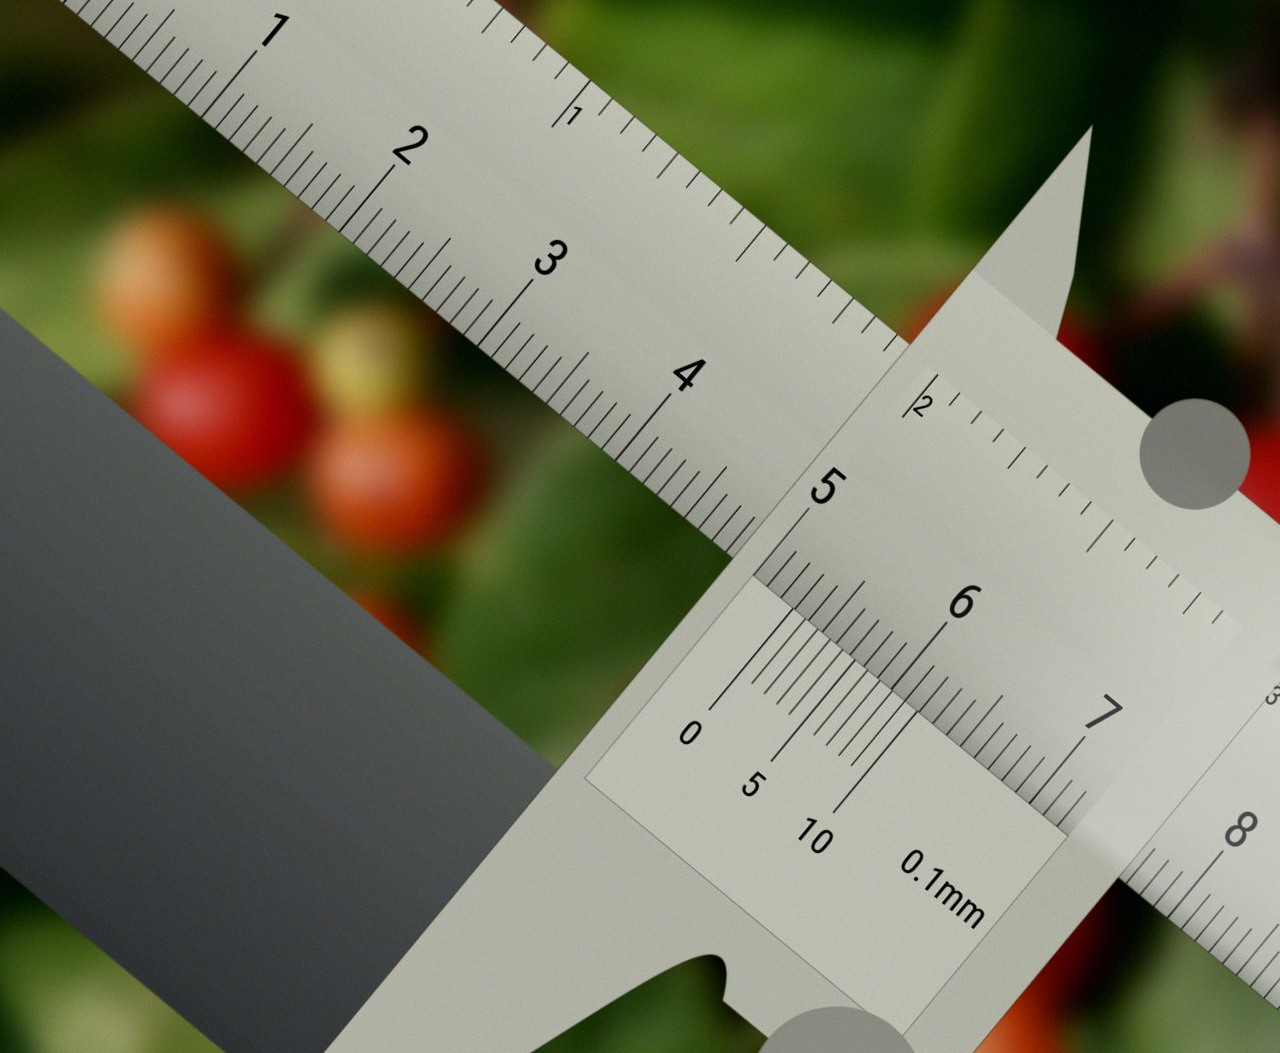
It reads 52.9 mm
